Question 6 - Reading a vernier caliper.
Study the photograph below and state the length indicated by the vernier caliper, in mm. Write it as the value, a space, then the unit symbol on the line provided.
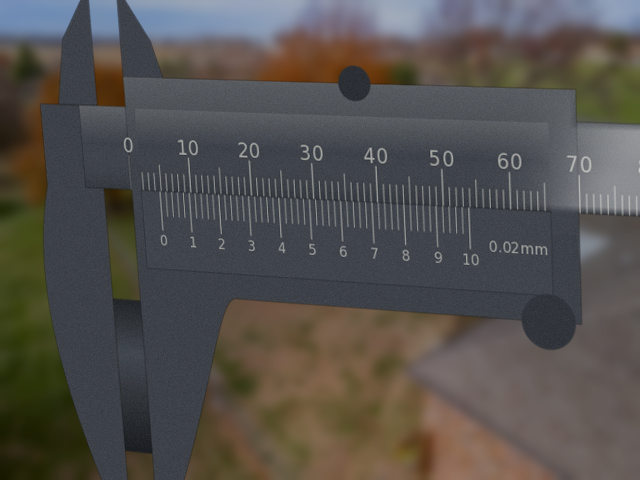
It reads 4.8 mm
